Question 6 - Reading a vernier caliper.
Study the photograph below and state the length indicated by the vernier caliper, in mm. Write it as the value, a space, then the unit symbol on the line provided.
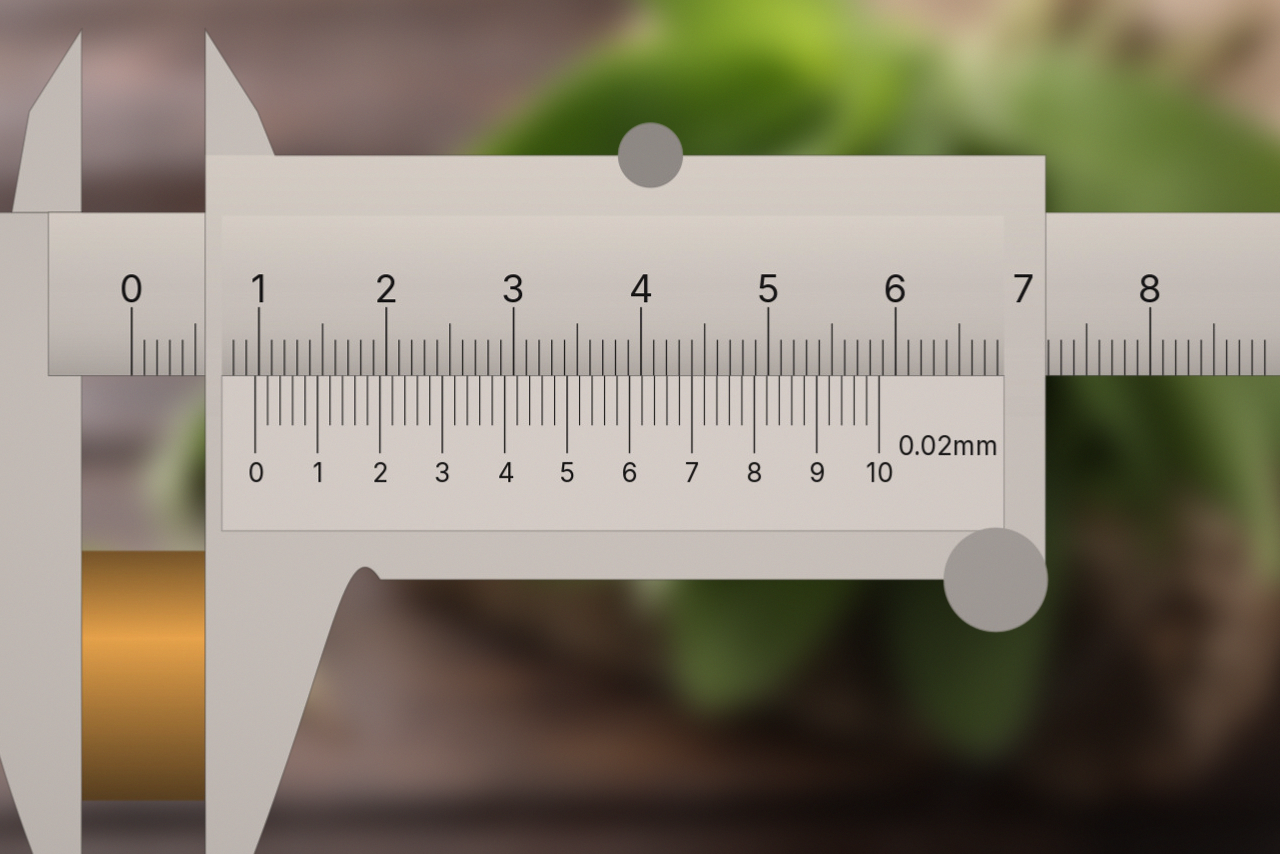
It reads 9.7 mm
